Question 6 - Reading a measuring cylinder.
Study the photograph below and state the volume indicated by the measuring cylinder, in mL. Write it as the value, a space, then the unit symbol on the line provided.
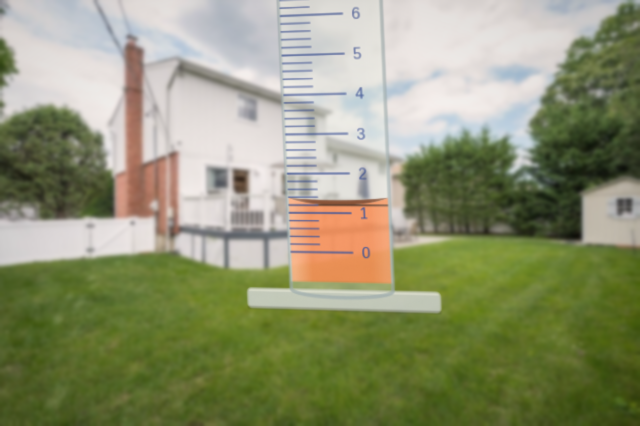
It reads 1.2 mL
